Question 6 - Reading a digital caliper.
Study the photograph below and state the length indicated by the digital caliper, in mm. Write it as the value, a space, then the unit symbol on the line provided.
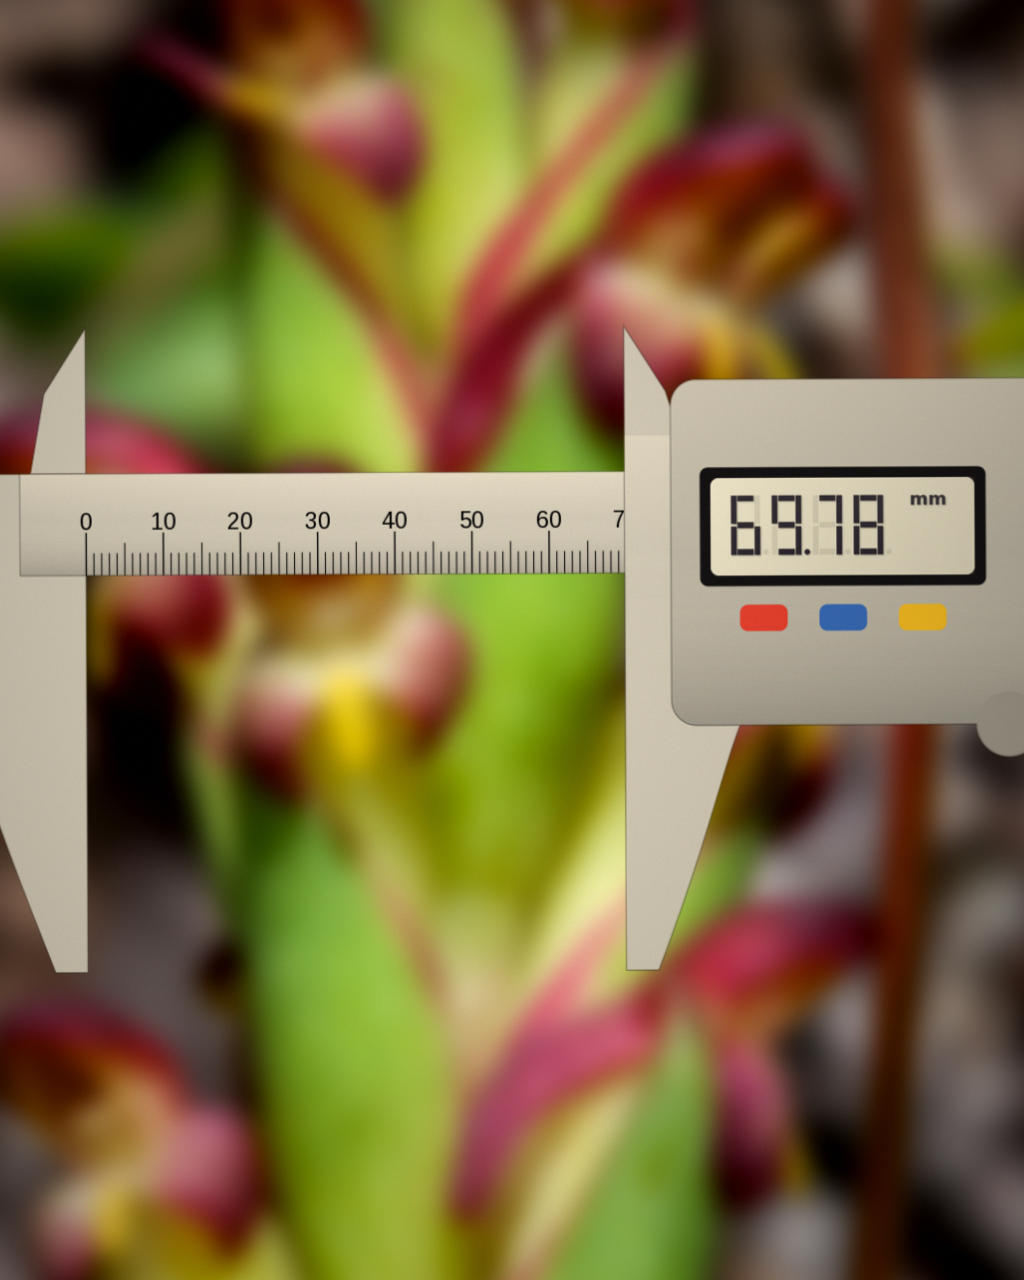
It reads 69.78 mm
